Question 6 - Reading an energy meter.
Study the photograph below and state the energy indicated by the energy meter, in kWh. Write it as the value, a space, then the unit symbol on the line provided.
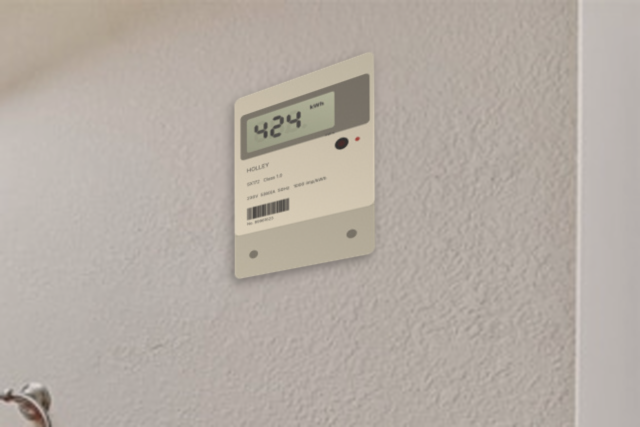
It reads 424 kWh
